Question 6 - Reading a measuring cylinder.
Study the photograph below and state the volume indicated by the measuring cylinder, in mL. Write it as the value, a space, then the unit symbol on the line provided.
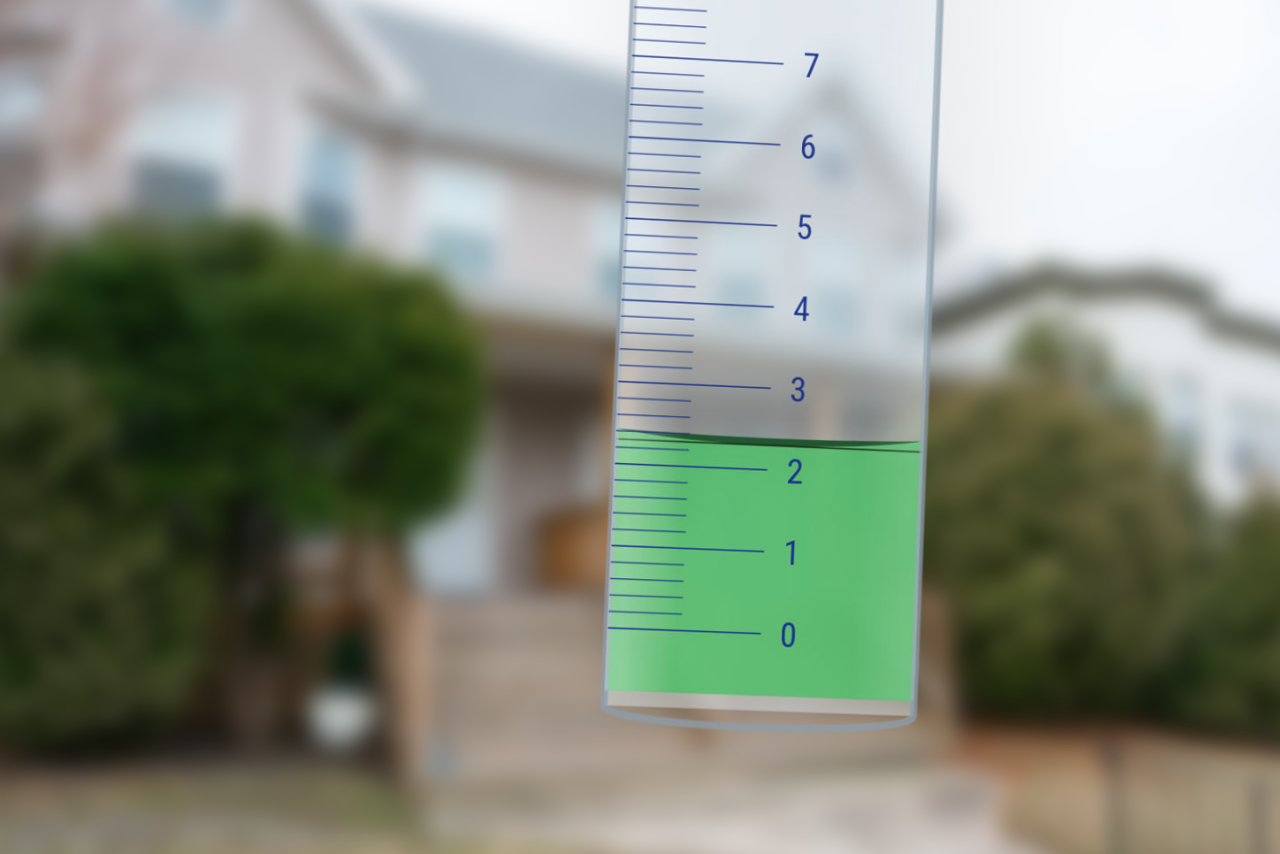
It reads 2.3 mL
